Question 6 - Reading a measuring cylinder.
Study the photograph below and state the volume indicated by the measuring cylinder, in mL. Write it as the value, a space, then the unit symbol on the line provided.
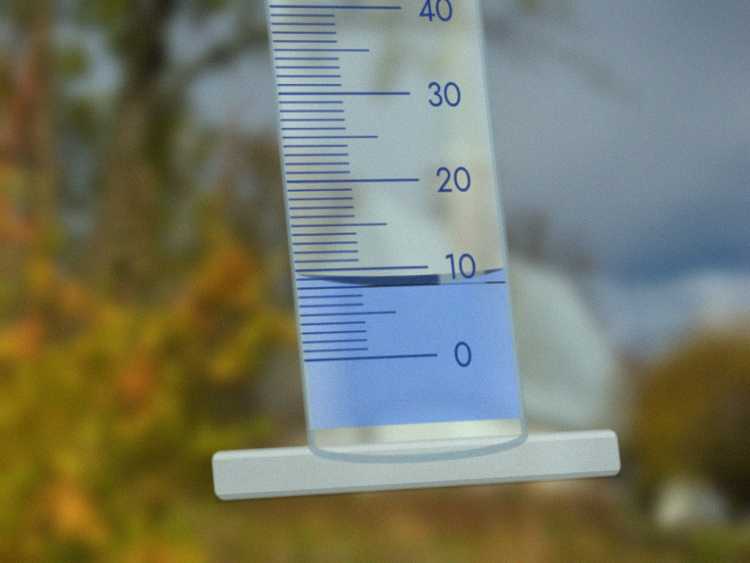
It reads 8 mL
